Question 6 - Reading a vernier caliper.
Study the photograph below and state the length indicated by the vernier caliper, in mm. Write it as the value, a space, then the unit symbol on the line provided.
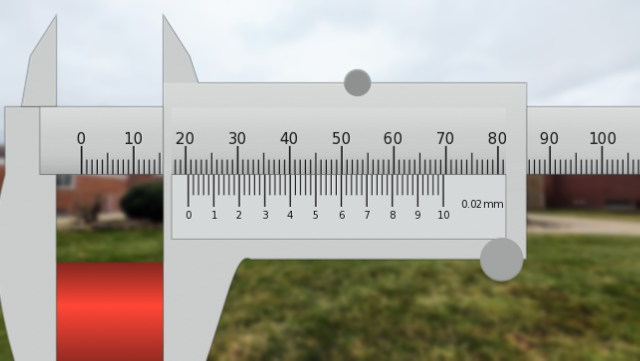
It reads 20.5 mm
